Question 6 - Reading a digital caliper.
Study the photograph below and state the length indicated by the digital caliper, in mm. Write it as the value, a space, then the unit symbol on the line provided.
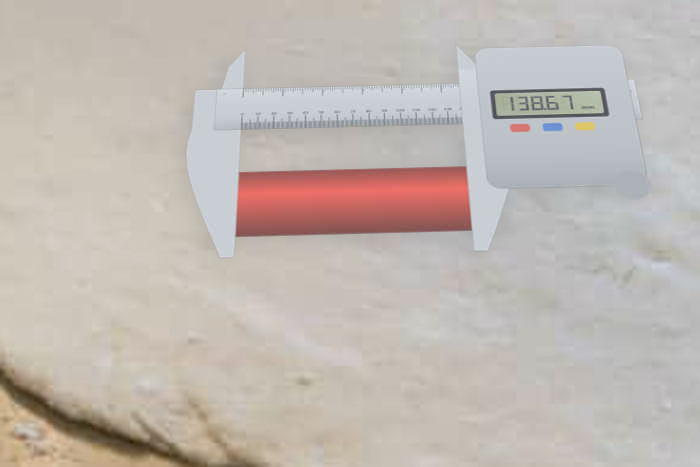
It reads 138.67 mm
